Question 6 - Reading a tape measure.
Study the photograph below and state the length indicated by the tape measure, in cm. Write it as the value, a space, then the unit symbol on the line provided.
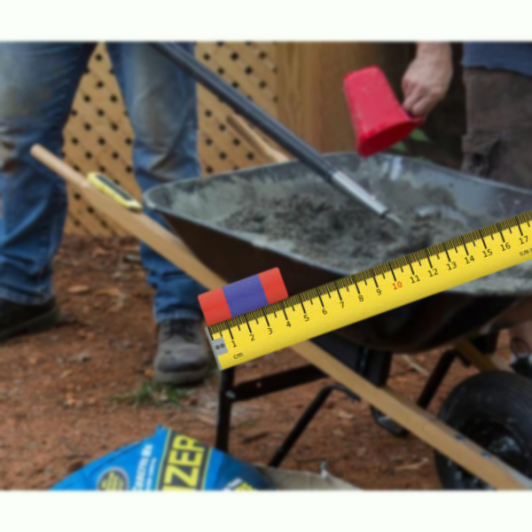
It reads 4.5 cm
